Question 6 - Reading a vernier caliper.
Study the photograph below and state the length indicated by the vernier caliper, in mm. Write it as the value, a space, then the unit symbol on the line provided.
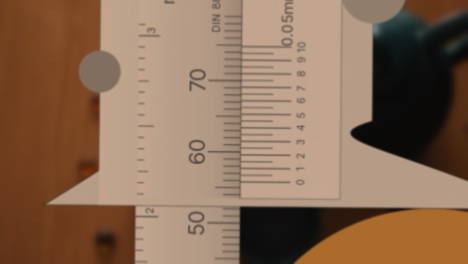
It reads 55.8 mm
